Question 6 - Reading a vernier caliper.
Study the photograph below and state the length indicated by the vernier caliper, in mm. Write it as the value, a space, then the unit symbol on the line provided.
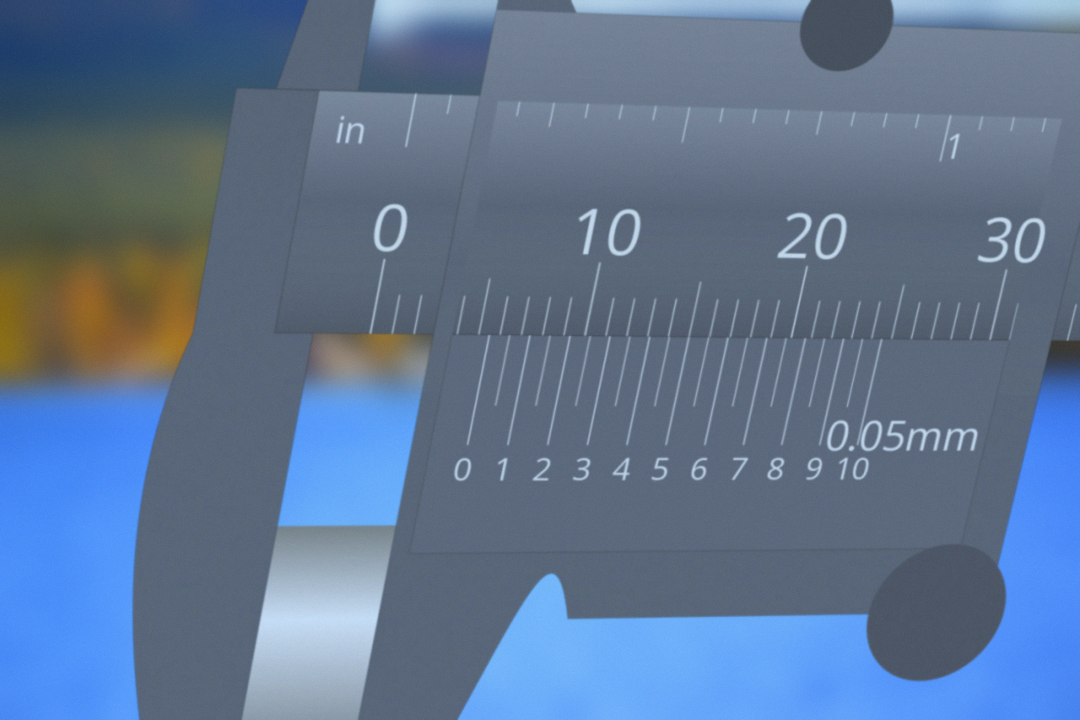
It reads 5.5 mm
